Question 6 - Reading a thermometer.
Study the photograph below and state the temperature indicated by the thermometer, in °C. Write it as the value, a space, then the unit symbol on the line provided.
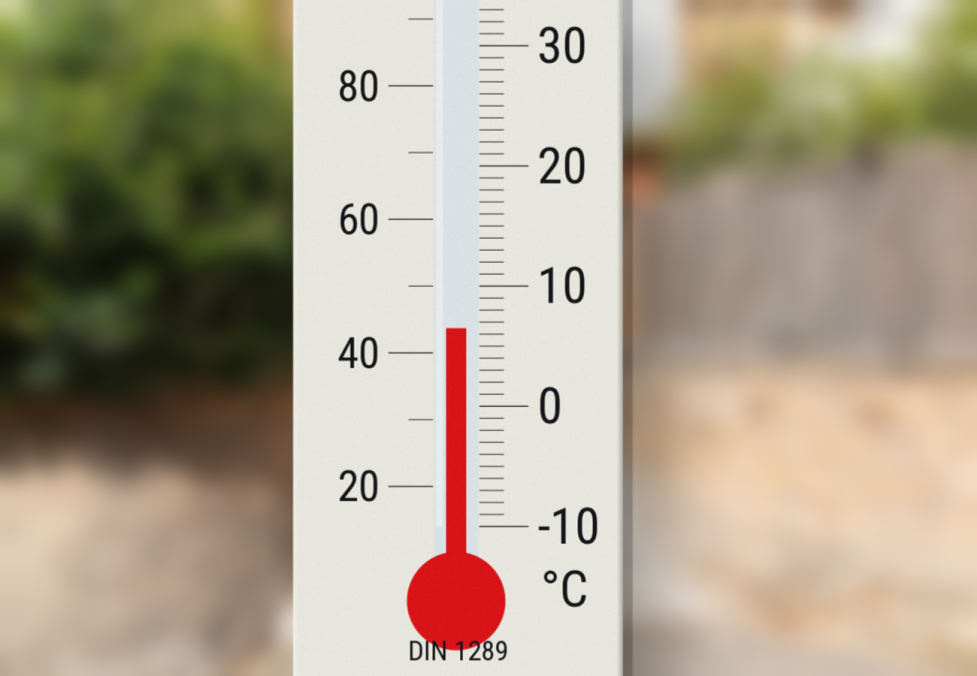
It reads 6.5 °C
